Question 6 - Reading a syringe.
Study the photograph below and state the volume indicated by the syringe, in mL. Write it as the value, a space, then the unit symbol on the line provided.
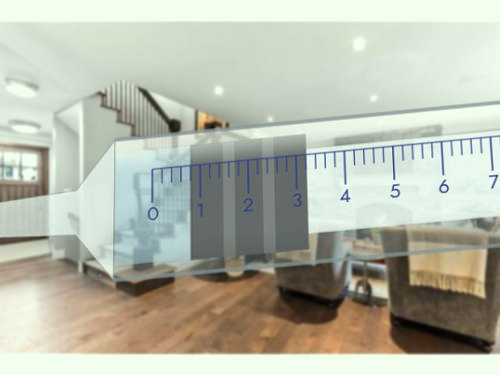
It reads 0.8 mL
